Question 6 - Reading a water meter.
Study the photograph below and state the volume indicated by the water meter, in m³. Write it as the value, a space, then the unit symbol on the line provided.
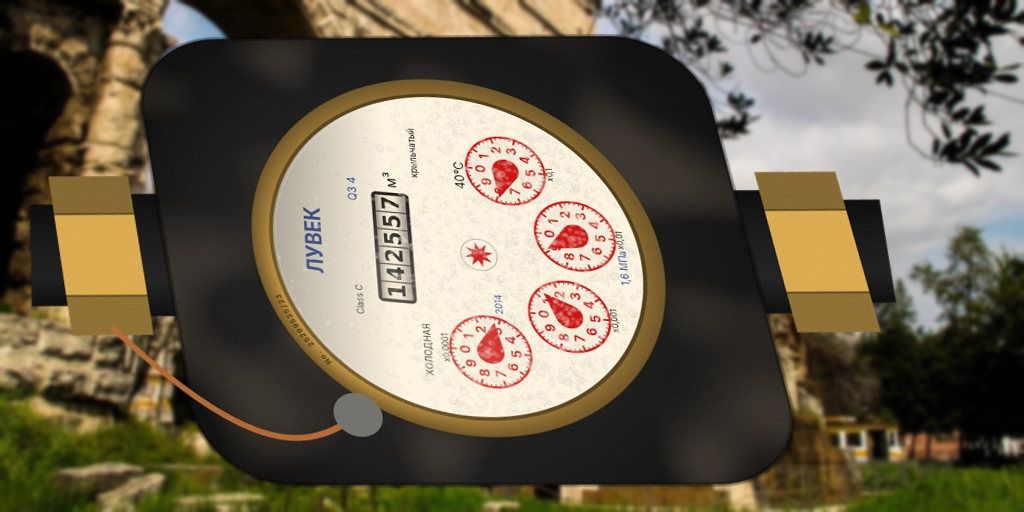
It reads 142557.7912 m³
